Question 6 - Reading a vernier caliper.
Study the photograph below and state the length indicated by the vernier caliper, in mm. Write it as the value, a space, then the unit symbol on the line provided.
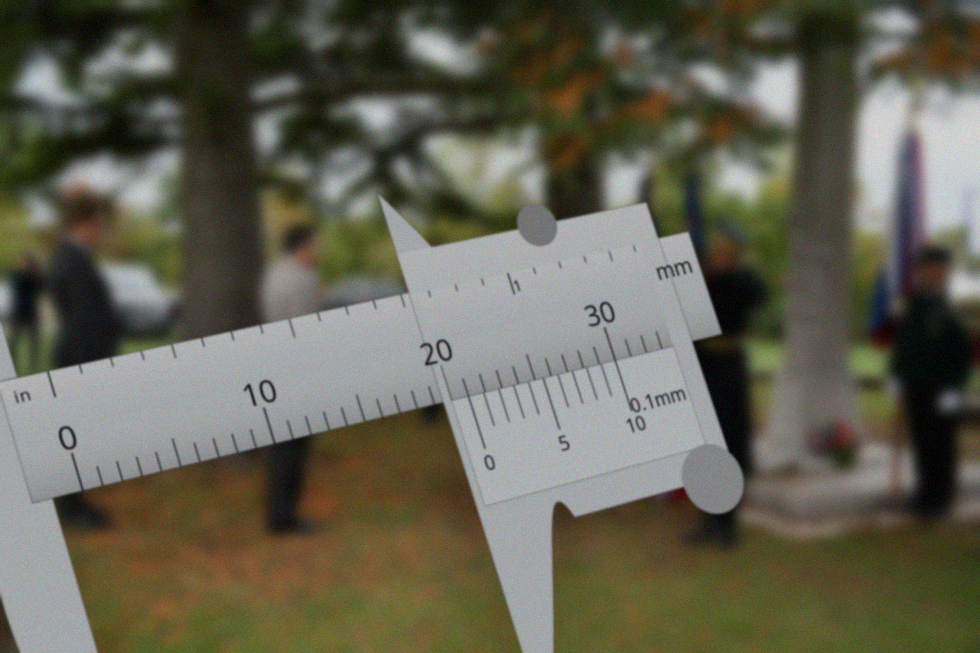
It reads 21.0 mm
